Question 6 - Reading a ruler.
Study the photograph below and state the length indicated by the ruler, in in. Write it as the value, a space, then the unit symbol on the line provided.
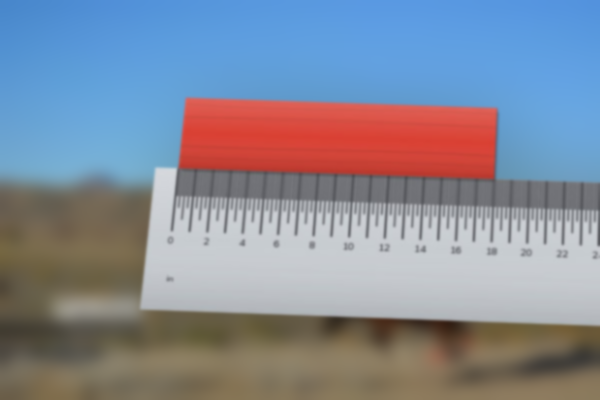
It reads 18 in
